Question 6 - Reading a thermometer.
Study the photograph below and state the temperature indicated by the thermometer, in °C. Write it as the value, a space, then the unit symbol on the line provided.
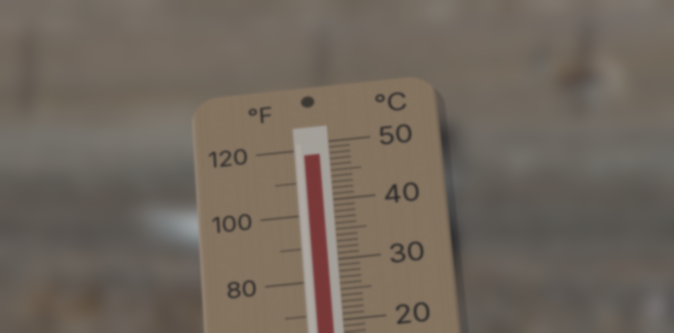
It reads 48 °C
